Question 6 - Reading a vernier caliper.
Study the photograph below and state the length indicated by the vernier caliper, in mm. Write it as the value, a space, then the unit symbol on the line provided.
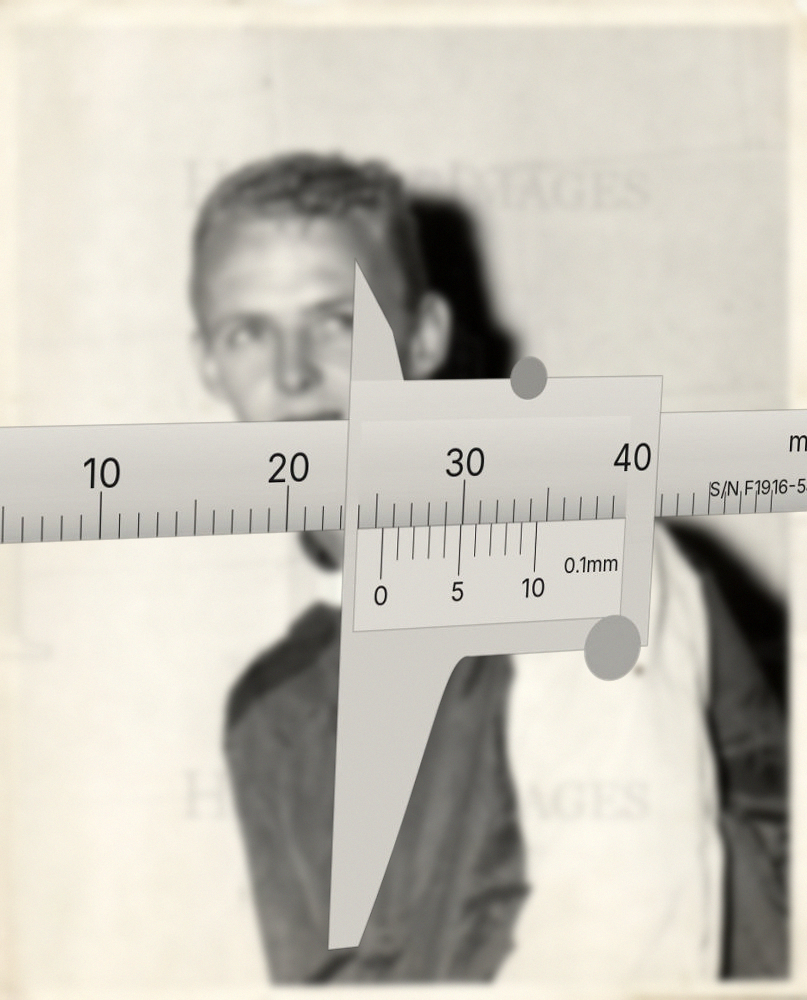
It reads 25.4 mm
